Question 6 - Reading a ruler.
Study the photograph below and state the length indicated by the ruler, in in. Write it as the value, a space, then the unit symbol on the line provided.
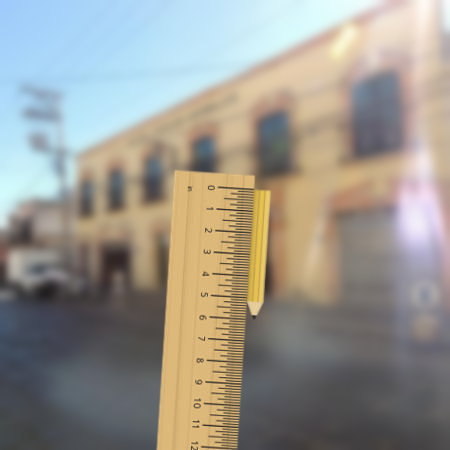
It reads 6 in
